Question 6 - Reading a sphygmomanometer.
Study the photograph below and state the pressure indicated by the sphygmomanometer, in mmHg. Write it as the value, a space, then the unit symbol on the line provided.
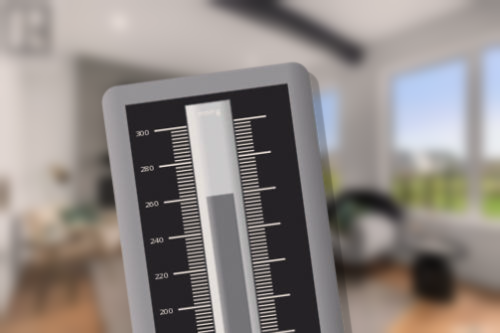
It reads 260 mmHg
